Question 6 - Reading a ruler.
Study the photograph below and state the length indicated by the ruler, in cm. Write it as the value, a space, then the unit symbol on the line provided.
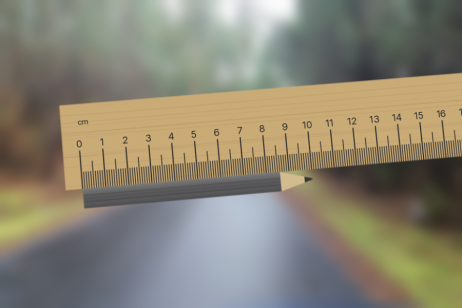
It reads 10 cm
